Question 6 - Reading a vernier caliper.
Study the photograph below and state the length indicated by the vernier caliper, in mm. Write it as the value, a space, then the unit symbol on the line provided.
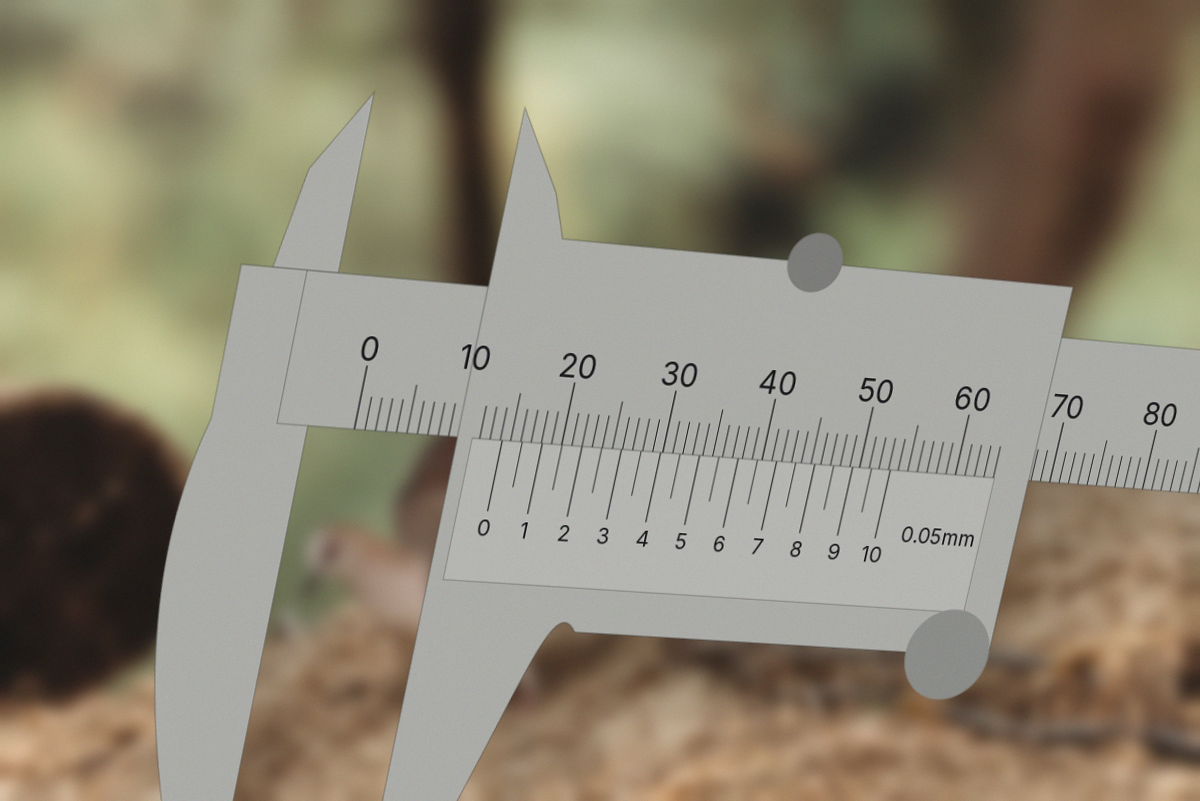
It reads 14.2 mm
